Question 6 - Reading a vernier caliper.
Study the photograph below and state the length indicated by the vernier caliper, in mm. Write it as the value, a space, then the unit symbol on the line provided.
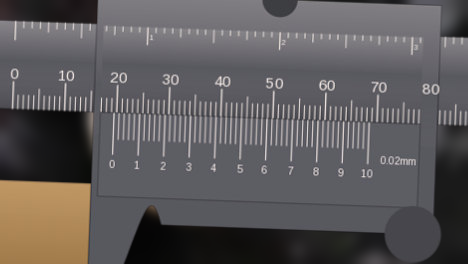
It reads 19.5 mm
